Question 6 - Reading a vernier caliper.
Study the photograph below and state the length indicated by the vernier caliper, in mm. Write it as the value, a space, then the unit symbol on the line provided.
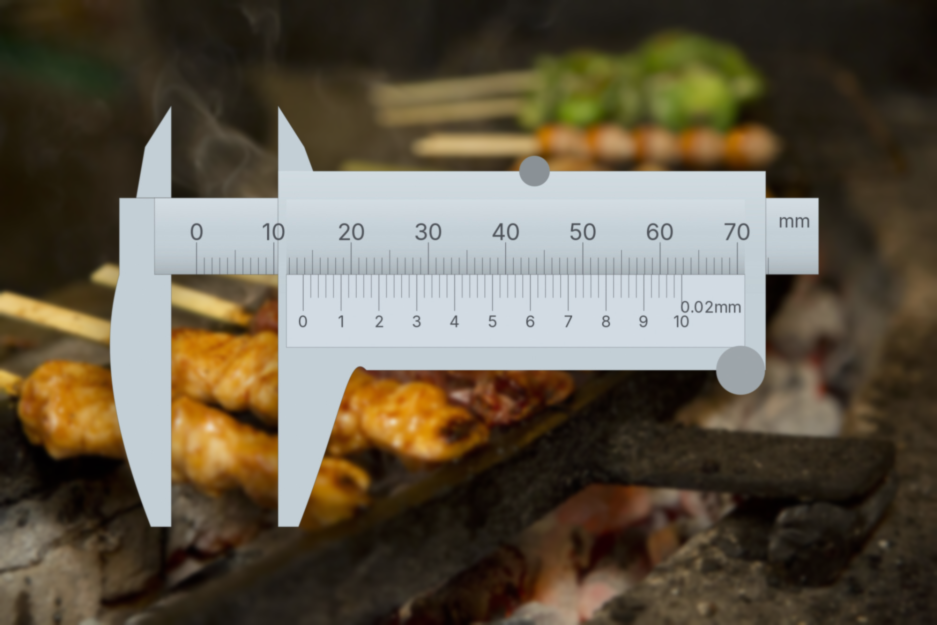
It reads 13.8 mm
